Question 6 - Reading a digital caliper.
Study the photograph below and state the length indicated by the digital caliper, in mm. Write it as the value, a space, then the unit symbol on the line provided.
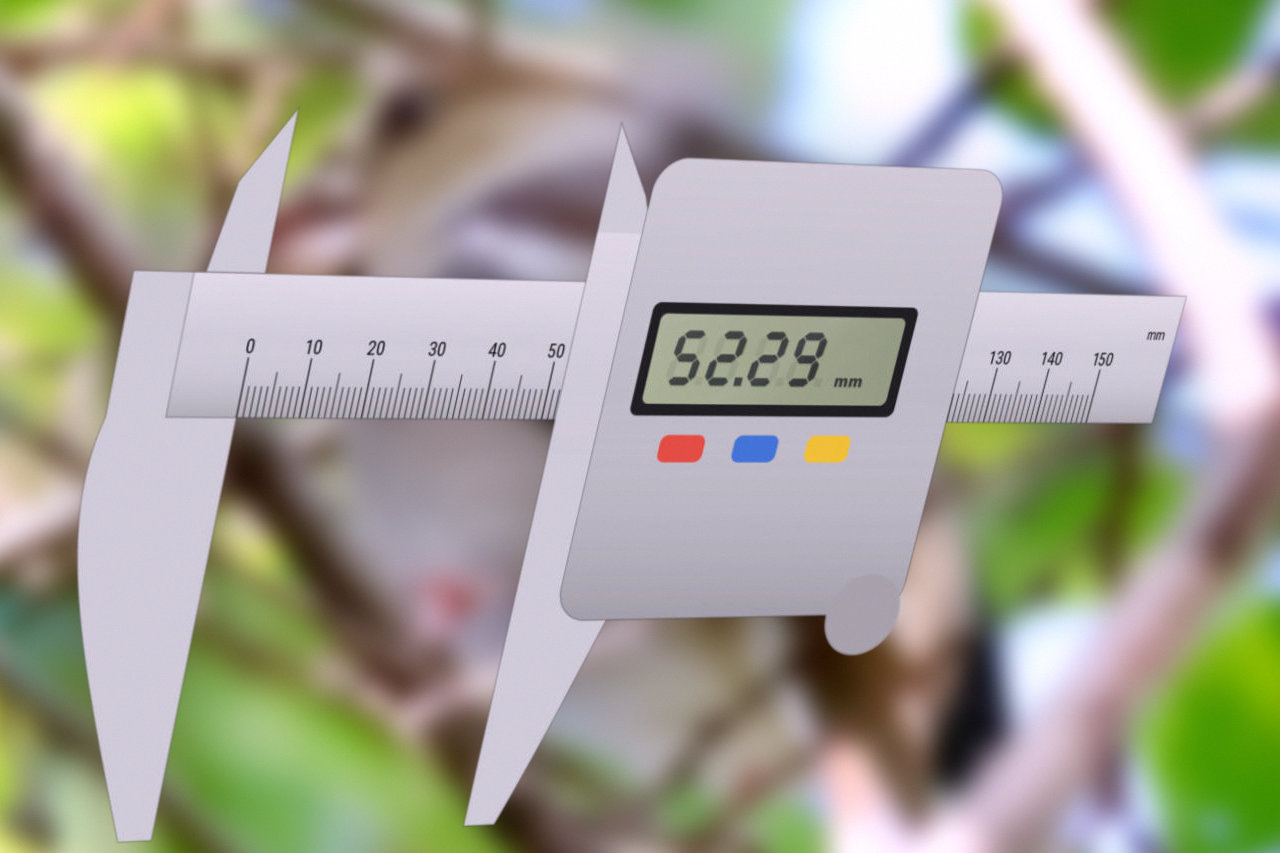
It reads 52.29 mm
